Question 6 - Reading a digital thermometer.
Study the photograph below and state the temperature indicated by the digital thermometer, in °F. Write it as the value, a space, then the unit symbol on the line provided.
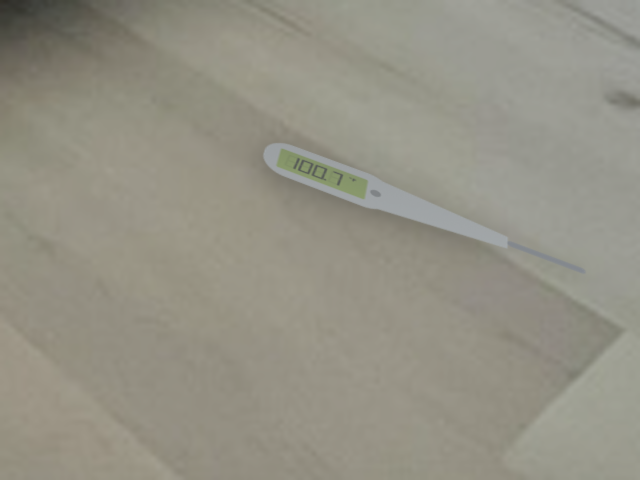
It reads 100.7 °F
